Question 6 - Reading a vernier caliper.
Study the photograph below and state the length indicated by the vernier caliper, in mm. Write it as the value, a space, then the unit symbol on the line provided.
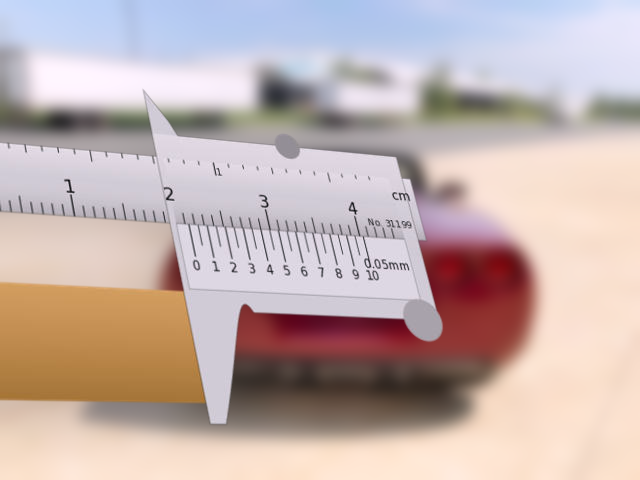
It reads 21.4 mm
